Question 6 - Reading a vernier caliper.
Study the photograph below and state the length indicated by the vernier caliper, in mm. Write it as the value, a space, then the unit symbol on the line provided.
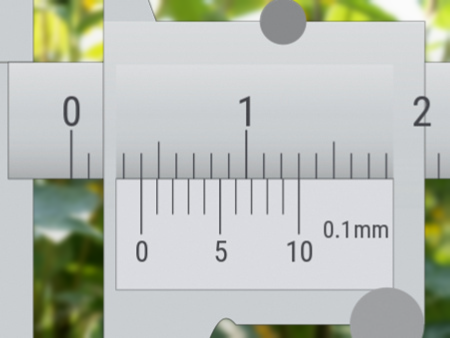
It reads 4.0 mm
